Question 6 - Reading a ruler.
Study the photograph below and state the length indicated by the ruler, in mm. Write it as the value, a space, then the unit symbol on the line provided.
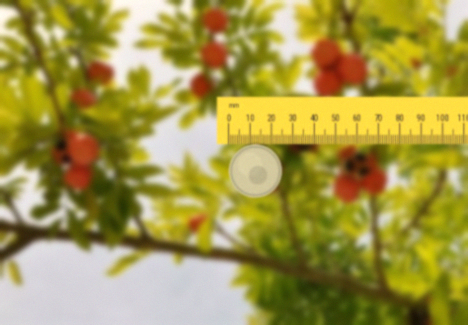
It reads 25 mm
